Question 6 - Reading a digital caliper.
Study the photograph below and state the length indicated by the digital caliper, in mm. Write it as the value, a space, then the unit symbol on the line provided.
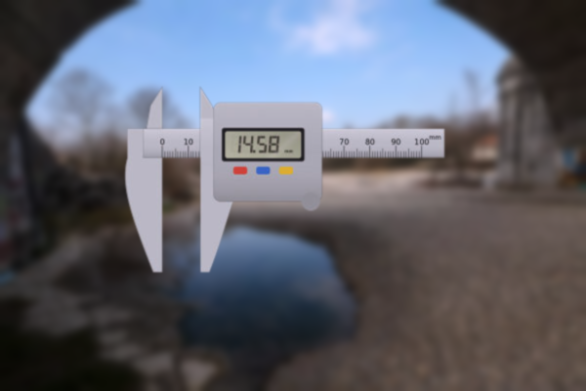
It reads 14.58 mm
